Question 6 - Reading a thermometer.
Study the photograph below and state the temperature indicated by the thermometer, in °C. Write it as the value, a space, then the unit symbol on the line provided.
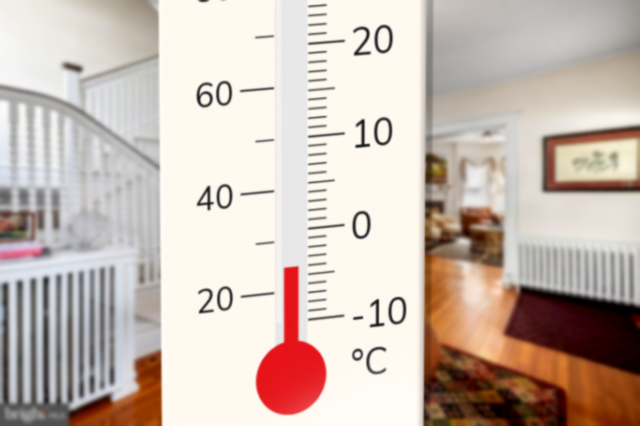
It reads -4 °C
